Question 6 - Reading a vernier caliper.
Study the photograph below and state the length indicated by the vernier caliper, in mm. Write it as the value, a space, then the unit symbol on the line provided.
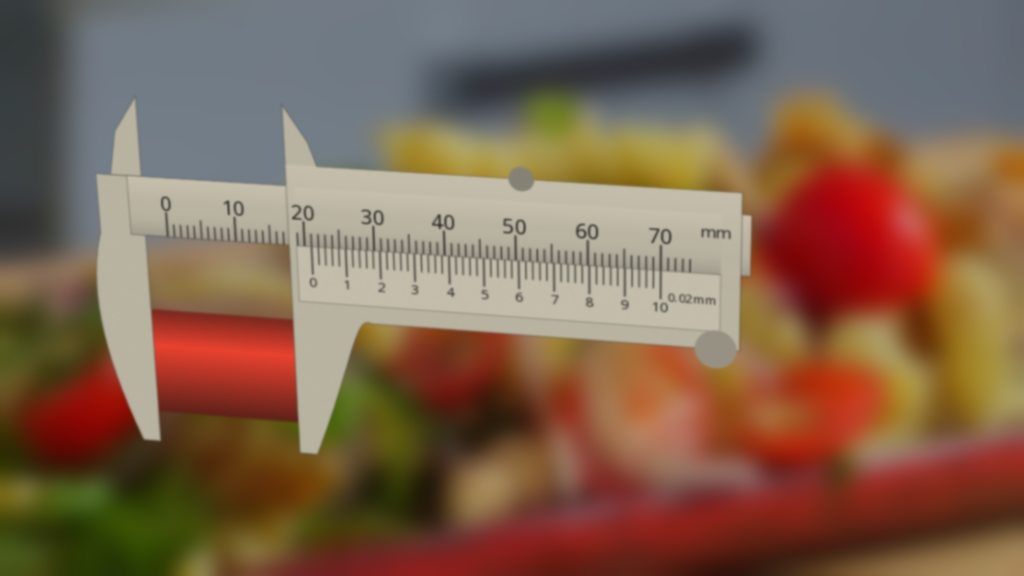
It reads 21.0 mm
